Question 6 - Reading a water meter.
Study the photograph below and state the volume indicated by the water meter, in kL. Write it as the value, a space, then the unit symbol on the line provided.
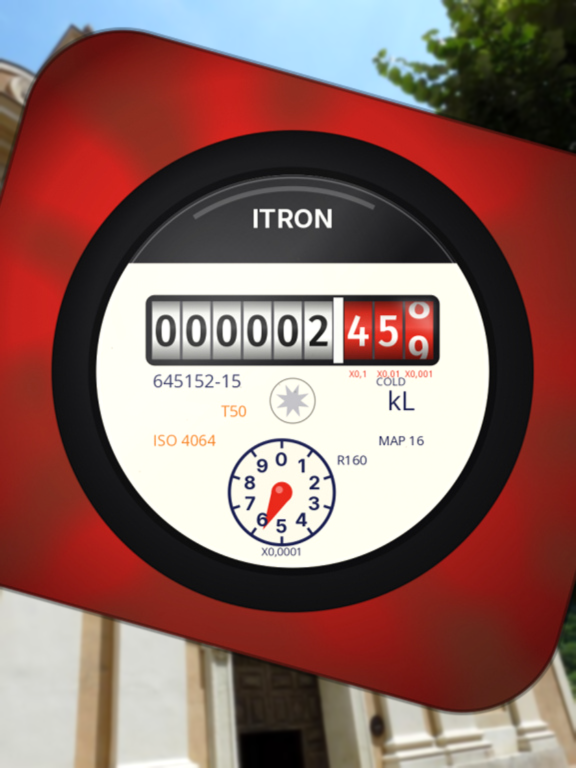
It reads 2.4585 kL
